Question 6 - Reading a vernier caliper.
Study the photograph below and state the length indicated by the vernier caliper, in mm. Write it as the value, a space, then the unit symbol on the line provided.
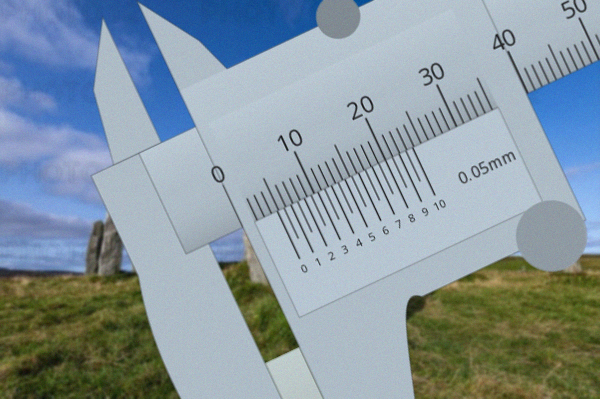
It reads 4.8 mm
